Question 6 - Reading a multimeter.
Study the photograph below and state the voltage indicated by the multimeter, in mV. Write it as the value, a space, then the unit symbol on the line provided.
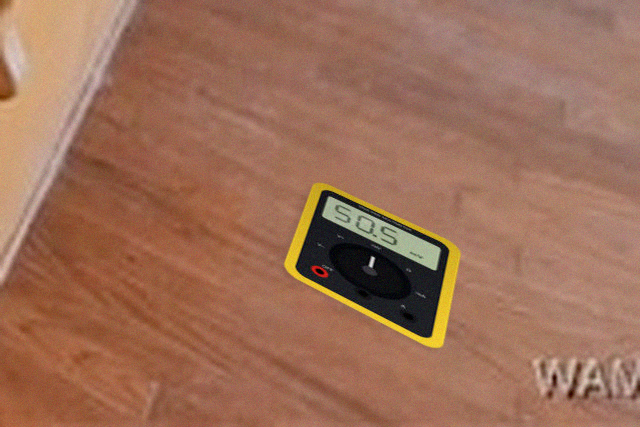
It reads 50.5 mV
